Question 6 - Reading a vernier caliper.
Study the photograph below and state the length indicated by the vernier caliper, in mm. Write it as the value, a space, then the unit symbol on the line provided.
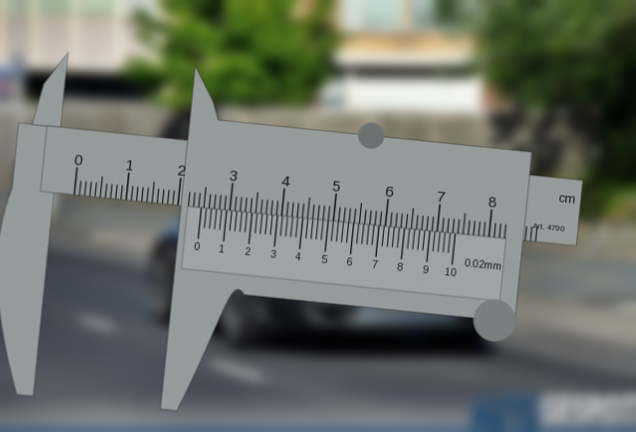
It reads 24.5 mm
